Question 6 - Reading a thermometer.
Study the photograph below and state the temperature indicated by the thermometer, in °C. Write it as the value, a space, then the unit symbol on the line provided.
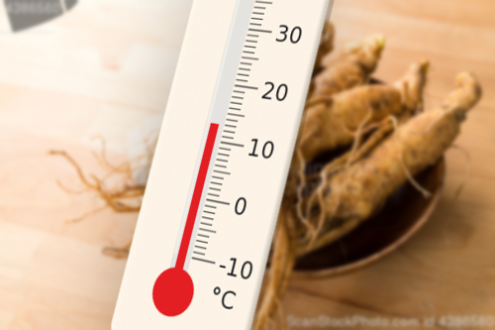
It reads 13 °C
